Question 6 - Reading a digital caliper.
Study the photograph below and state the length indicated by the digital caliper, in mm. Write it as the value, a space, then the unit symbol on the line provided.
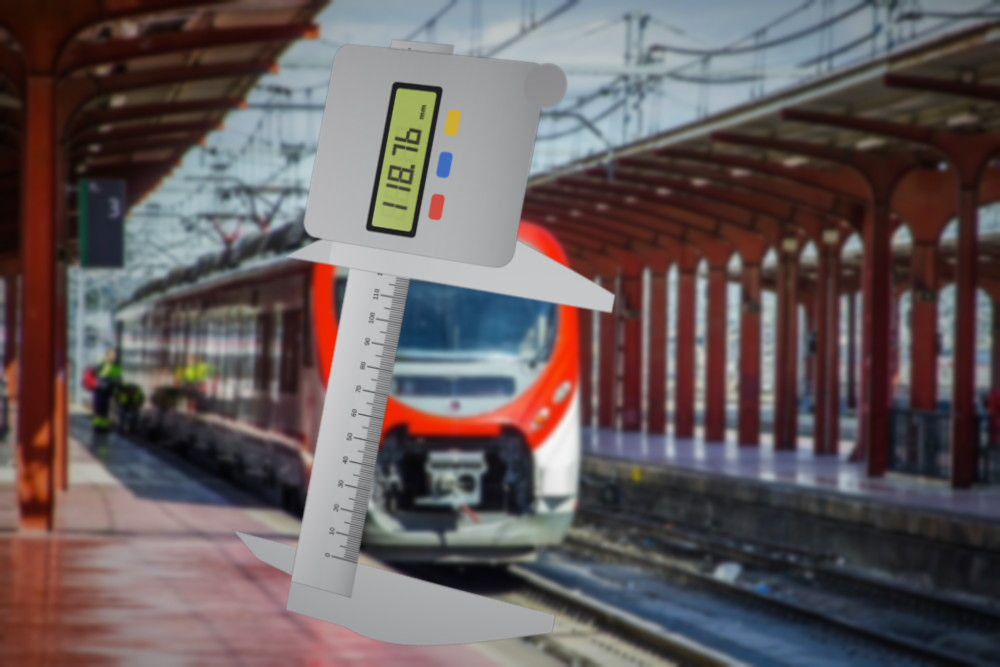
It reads 118.76 mm
